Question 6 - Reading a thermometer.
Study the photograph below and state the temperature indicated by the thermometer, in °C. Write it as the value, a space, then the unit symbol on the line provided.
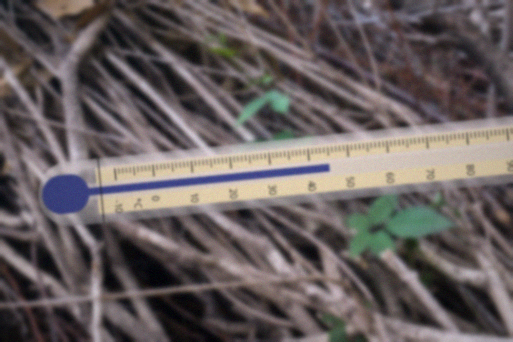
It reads 45 °C
